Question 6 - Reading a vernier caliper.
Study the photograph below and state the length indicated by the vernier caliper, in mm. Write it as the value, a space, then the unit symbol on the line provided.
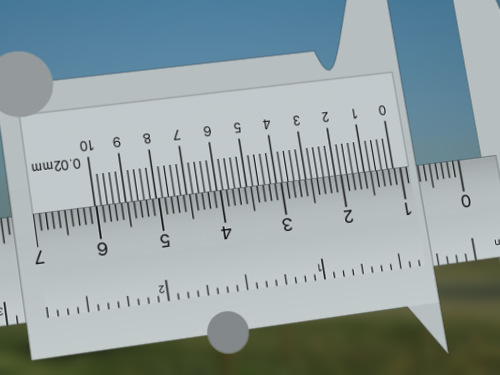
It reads 11.2 mm
